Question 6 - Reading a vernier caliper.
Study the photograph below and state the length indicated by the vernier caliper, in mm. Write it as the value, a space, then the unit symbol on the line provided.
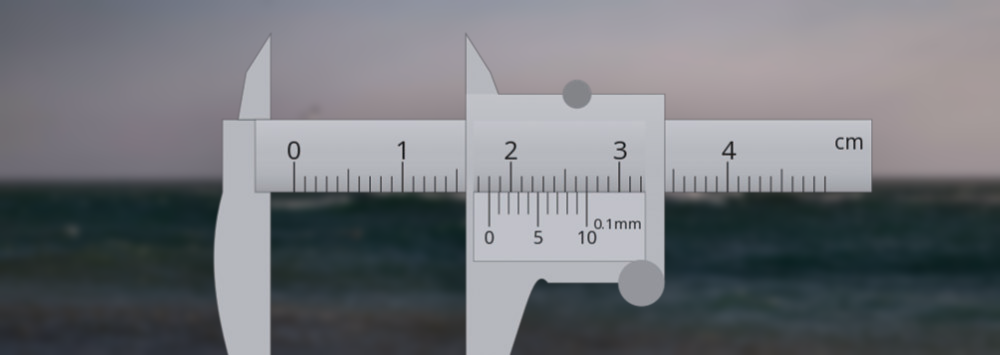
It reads 18.0 mm
